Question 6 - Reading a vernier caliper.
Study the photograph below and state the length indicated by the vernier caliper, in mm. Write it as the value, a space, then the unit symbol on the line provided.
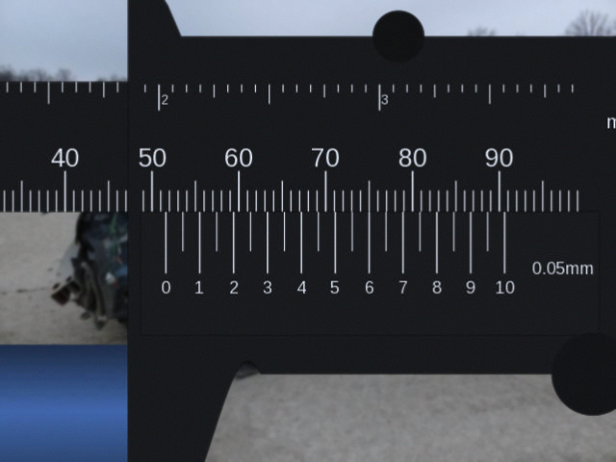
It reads 51.6 mm
